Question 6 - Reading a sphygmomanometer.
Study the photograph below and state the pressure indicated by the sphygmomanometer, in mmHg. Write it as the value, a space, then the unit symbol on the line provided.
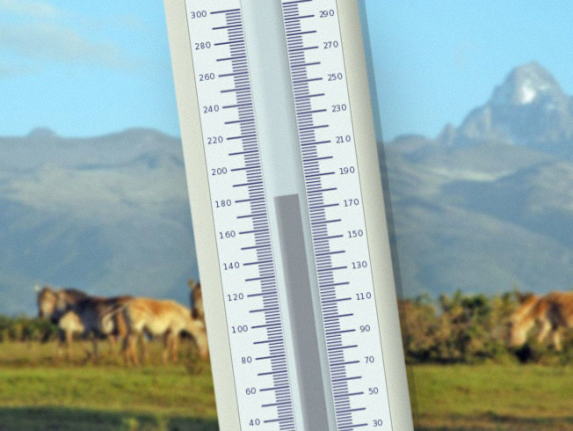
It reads 180 mmHg
